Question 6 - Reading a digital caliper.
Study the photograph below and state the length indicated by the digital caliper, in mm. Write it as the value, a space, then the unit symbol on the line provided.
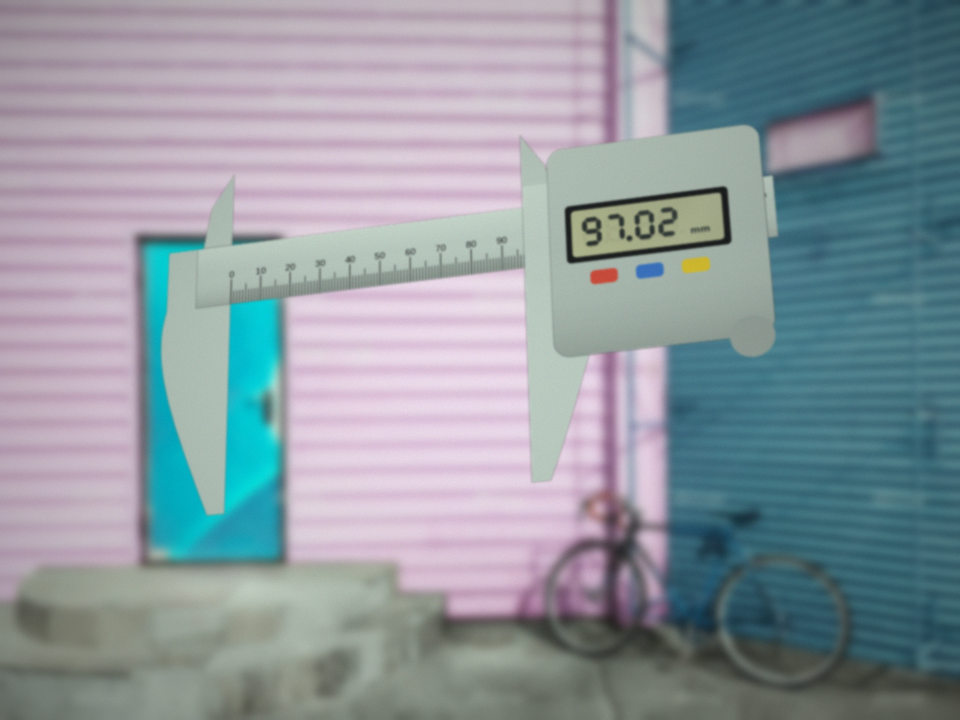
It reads 97.02 mm
